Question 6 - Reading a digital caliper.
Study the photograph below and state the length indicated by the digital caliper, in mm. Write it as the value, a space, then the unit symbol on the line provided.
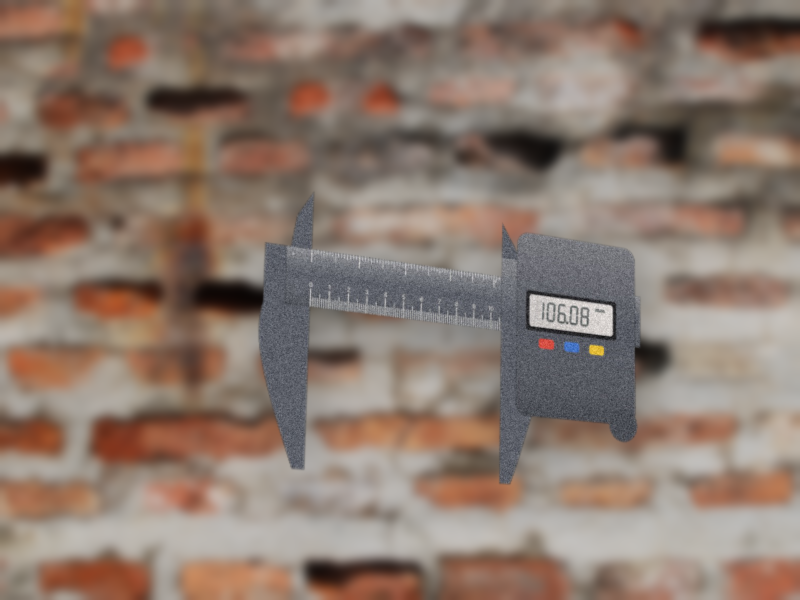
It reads 106.08 mm
